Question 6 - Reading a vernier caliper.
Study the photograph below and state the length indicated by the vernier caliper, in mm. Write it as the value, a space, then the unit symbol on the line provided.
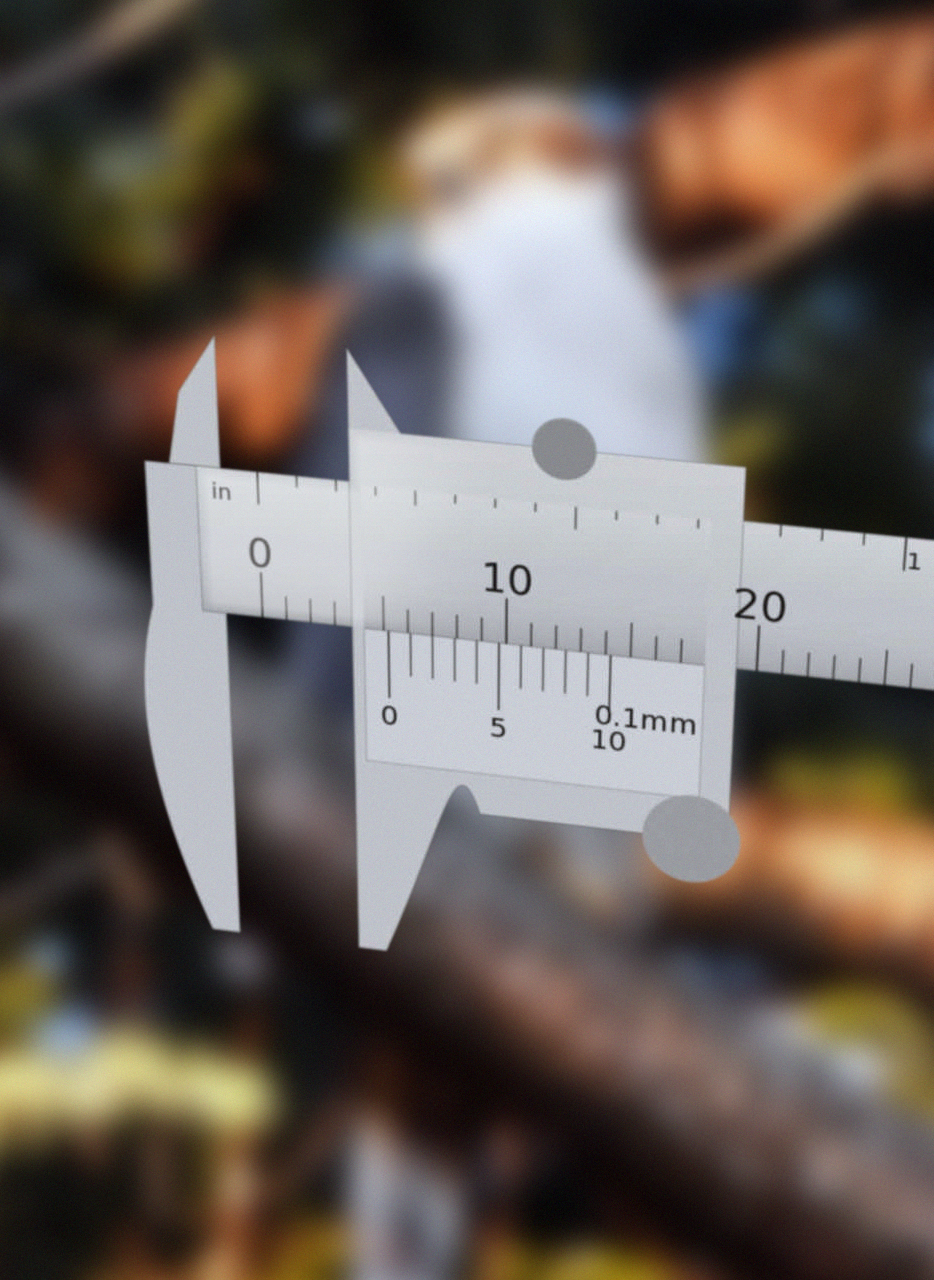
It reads 5.2 mm
